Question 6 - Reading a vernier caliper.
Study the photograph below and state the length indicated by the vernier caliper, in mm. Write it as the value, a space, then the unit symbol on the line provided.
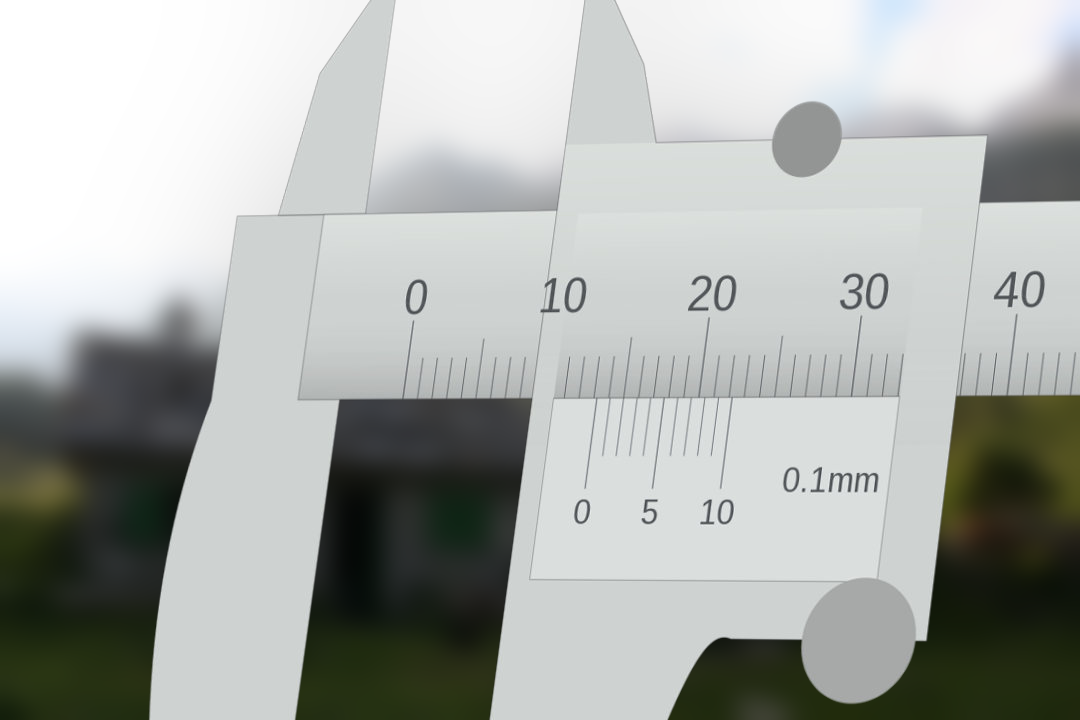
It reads 13.2 mm
